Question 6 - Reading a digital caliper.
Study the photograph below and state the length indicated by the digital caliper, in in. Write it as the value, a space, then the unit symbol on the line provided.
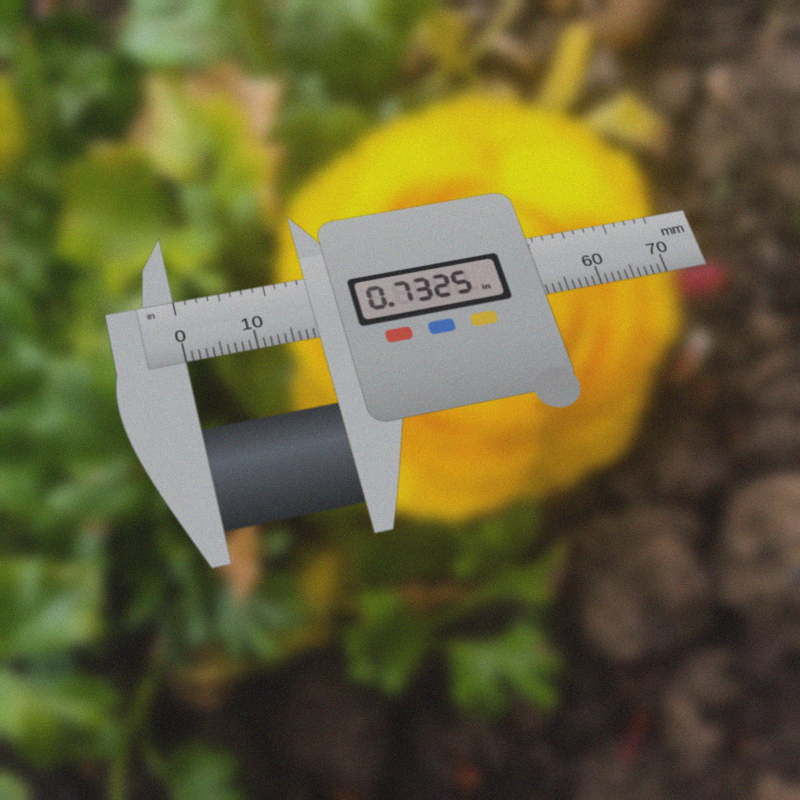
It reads 0.7325 in
